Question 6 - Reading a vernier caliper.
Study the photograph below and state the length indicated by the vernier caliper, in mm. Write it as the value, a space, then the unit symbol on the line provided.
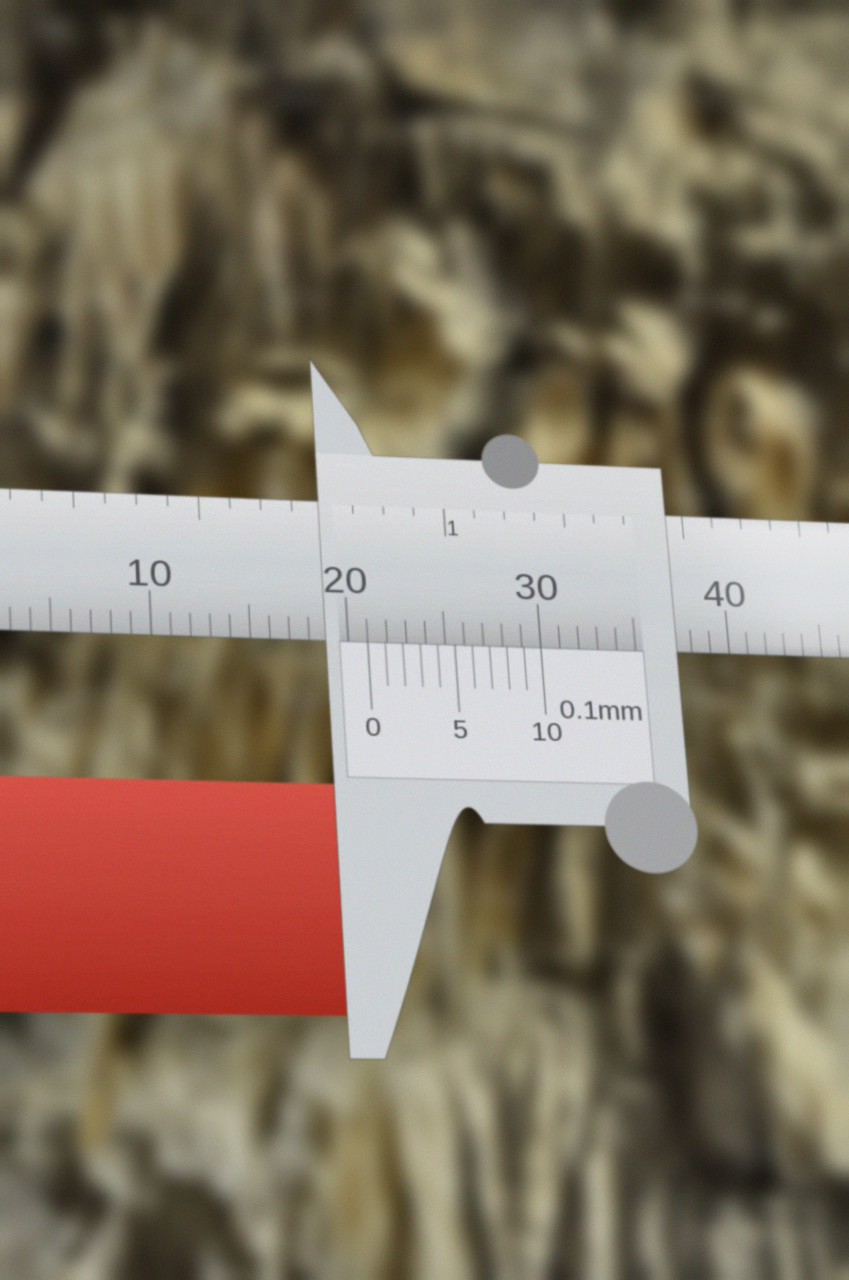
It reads 21.0 mm
